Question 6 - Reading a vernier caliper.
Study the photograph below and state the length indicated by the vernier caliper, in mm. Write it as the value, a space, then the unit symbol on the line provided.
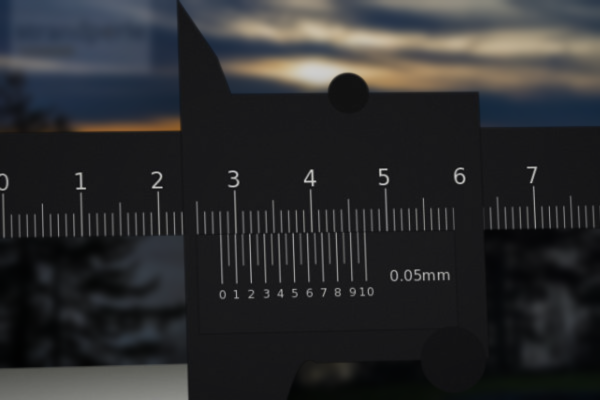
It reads 28.0 mm
